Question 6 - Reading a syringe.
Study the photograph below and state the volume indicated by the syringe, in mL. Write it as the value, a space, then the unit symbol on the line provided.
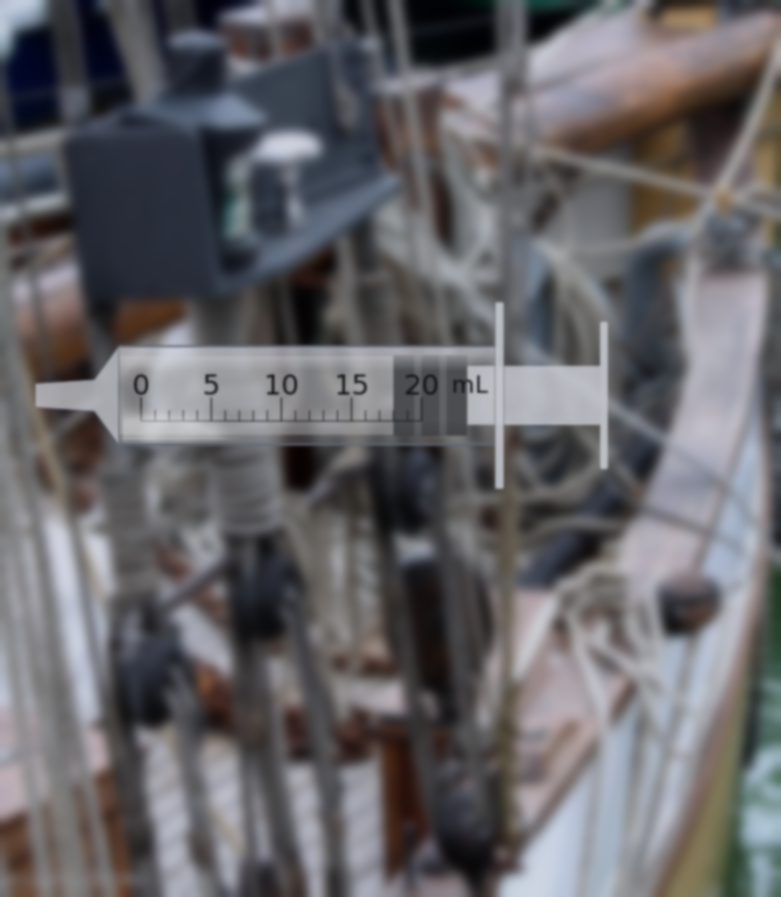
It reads 18 mL
